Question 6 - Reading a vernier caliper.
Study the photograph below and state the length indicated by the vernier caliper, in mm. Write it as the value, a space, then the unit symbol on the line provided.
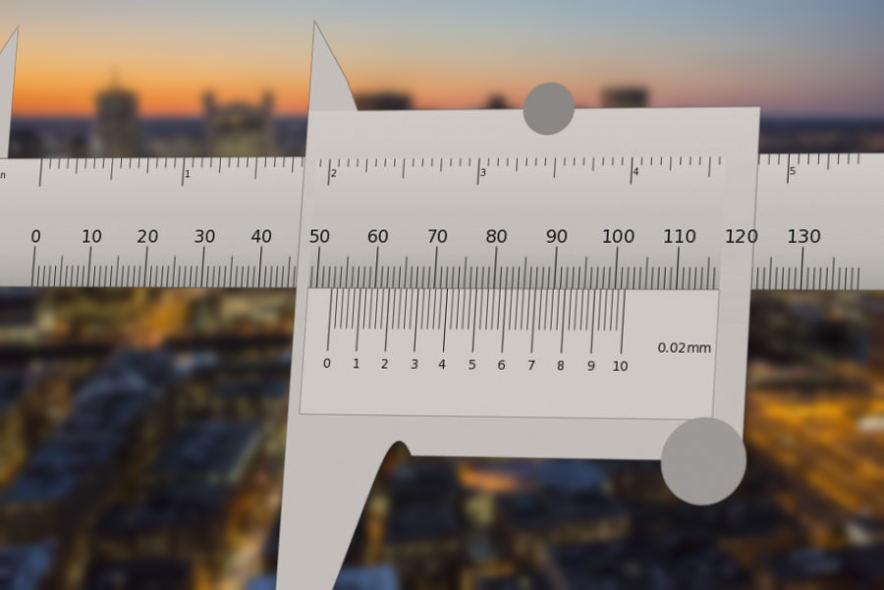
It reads 52.6 mm
